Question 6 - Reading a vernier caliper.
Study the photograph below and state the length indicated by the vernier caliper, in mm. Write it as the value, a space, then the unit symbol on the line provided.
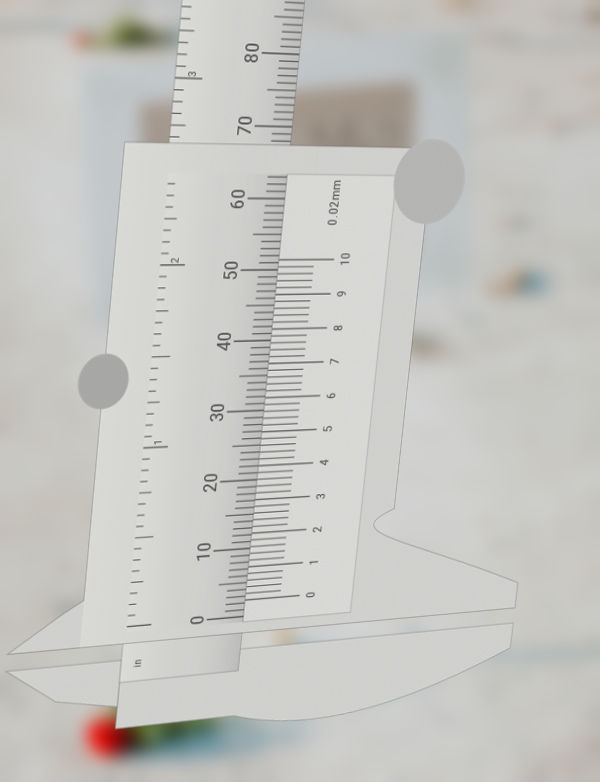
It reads 2.4 mm
